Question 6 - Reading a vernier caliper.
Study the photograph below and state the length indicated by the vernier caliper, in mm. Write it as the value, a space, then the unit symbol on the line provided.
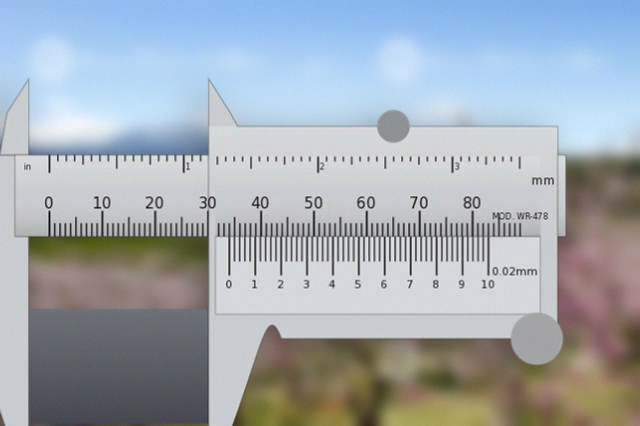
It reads 34.0 mm
